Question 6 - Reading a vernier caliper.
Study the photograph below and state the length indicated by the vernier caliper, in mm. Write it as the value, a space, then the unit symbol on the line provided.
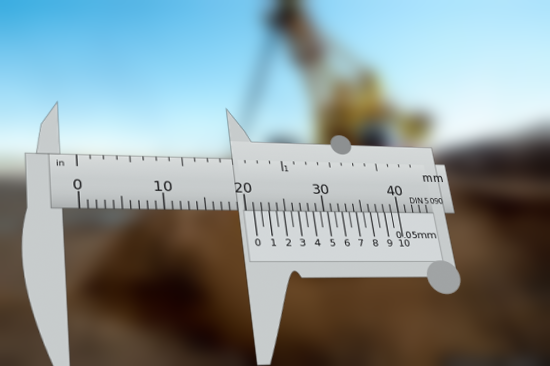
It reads 21.0 mm
